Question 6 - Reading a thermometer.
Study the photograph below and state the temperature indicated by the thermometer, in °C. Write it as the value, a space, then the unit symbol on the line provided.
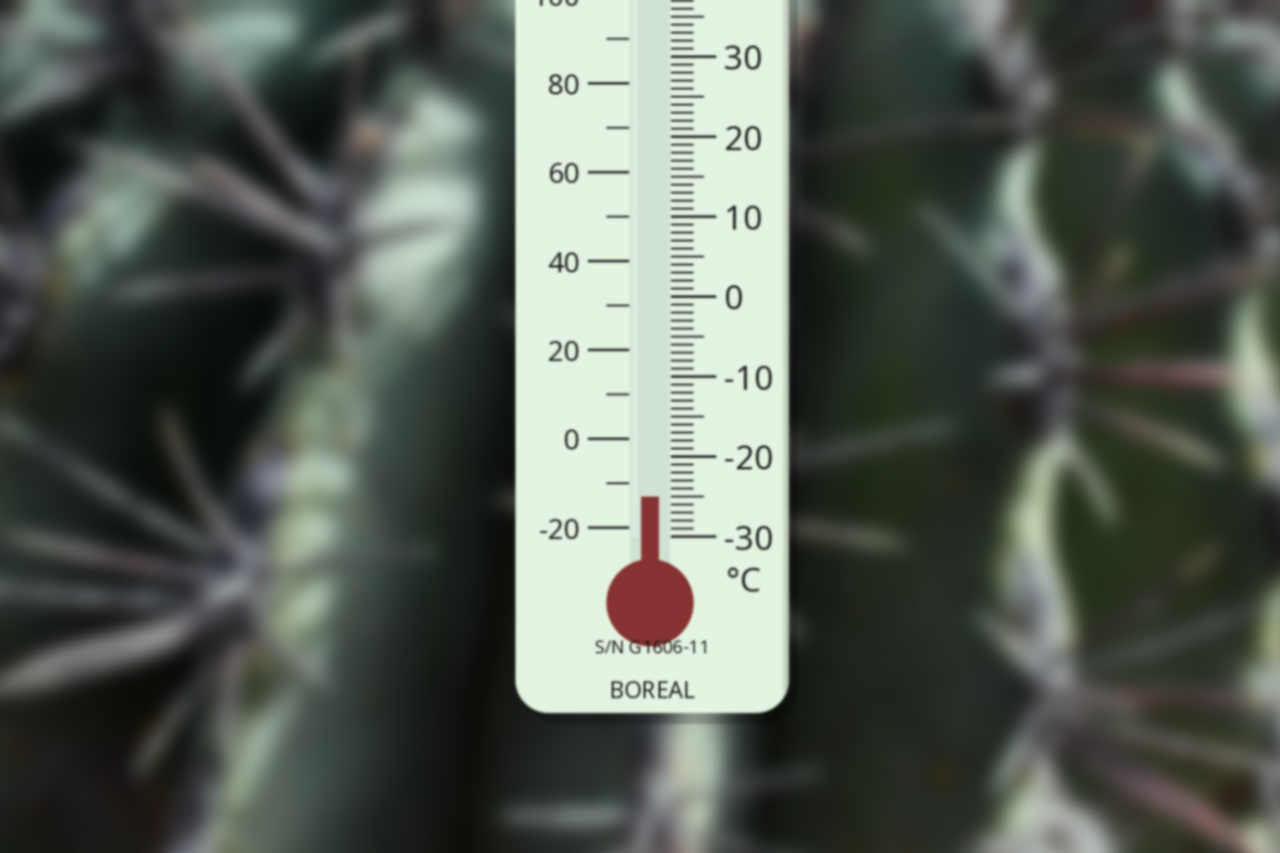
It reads -25 °C
